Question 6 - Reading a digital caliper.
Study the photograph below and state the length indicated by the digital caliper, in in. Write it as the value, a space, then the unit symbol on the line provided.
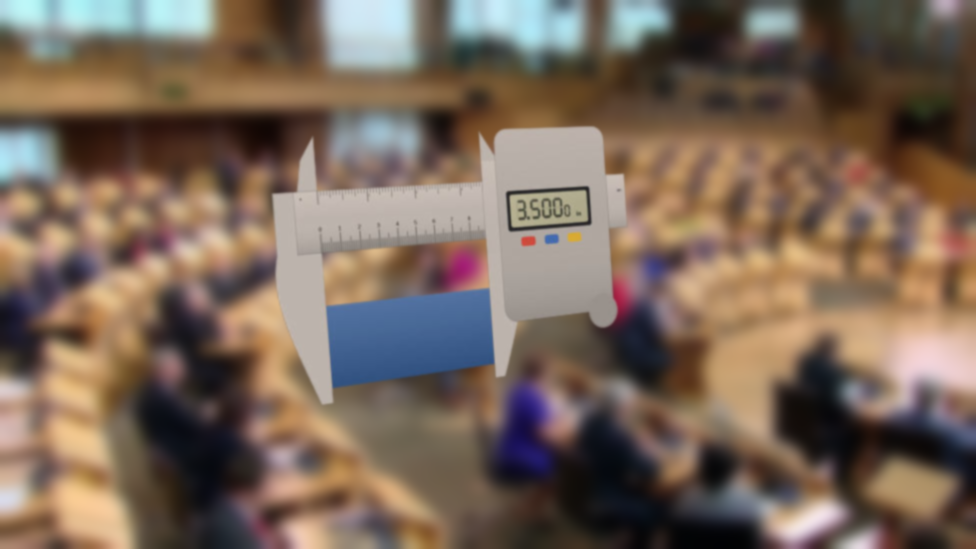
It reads 3.5000 in
